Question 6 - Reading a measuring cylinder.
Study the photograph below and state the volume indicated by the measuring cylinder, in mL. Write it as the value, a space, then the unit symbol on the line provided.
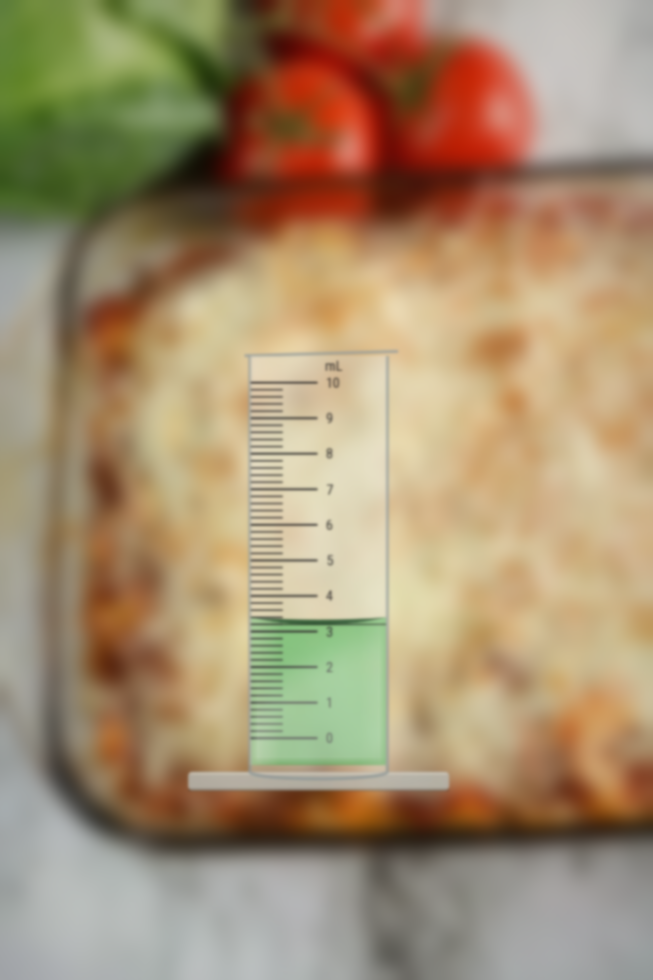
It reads 3.2 mL
